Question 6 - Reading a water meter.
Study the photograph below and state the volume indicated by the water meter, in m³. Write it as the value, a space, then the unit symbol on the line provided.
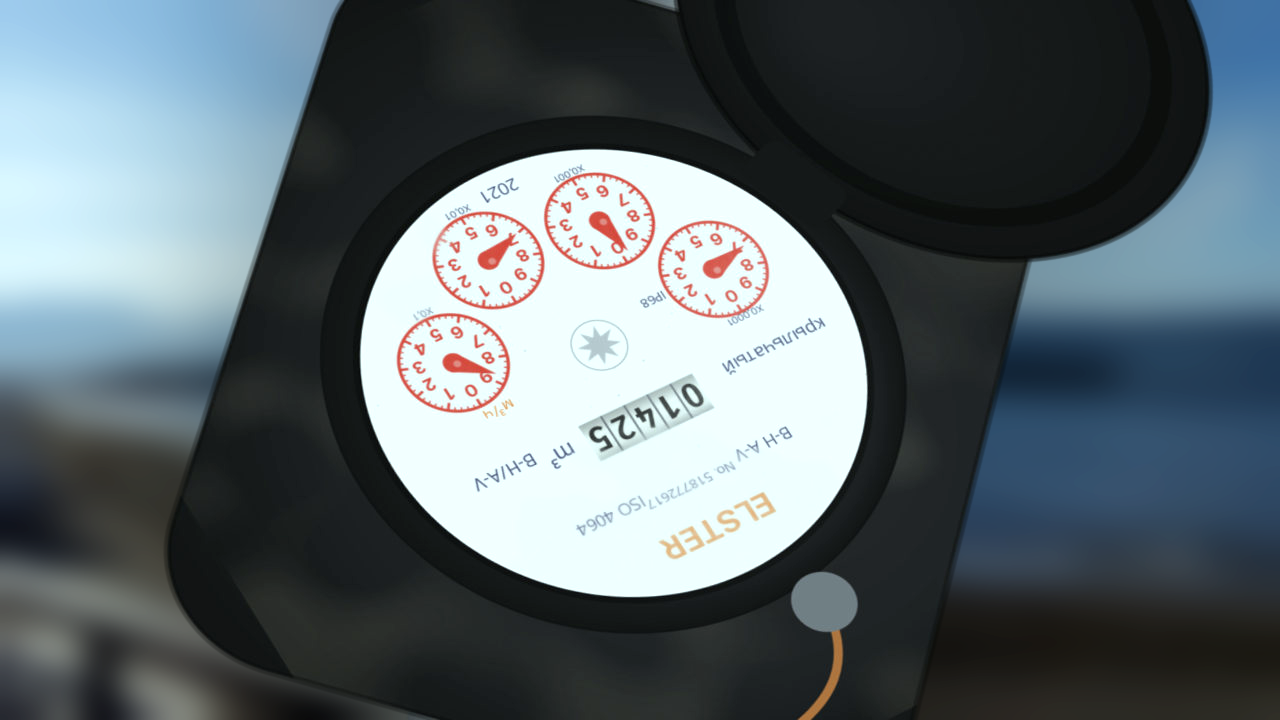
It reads 1425.8697 m³
